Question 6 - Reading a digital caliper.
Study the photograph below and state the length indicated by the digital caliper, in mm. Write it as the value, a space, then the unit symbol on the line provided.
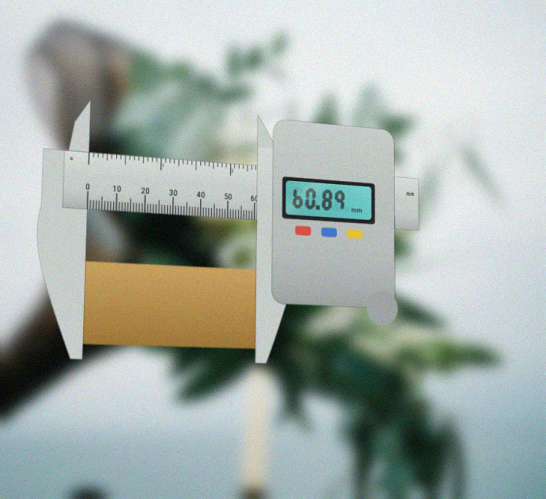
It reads 60.89 mm
